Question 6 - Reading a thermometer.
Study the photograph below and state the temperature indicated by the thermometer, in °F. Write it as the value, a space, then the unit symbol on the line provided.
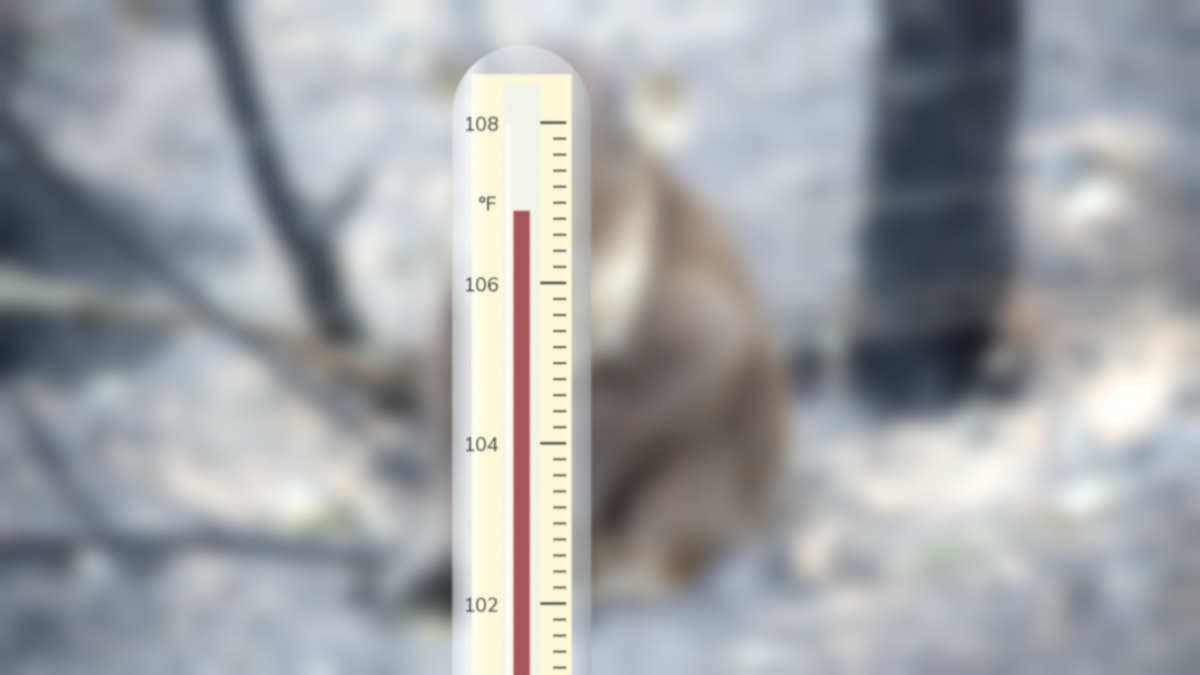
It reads 106.9 °F
